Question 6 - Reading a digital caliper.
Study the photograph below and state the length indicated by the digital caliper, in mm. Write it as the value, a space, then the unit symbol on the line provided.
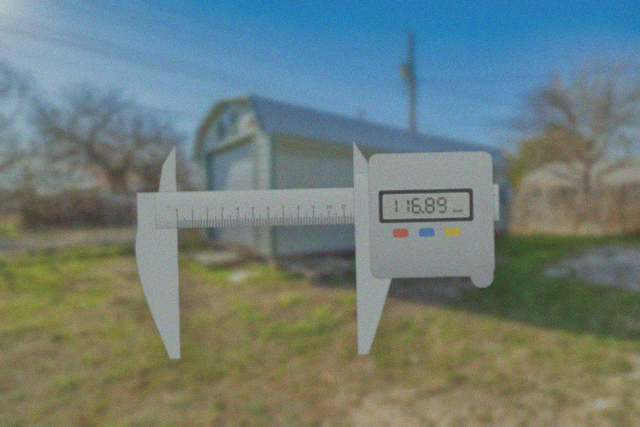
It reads 116.89 mm
